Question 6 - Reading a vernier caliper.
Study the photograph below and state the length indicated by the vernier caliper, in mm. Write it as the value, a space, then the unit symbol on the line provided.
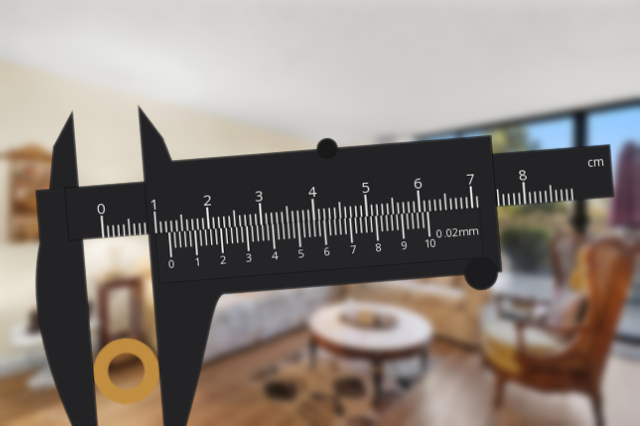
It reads 12.5 mm
